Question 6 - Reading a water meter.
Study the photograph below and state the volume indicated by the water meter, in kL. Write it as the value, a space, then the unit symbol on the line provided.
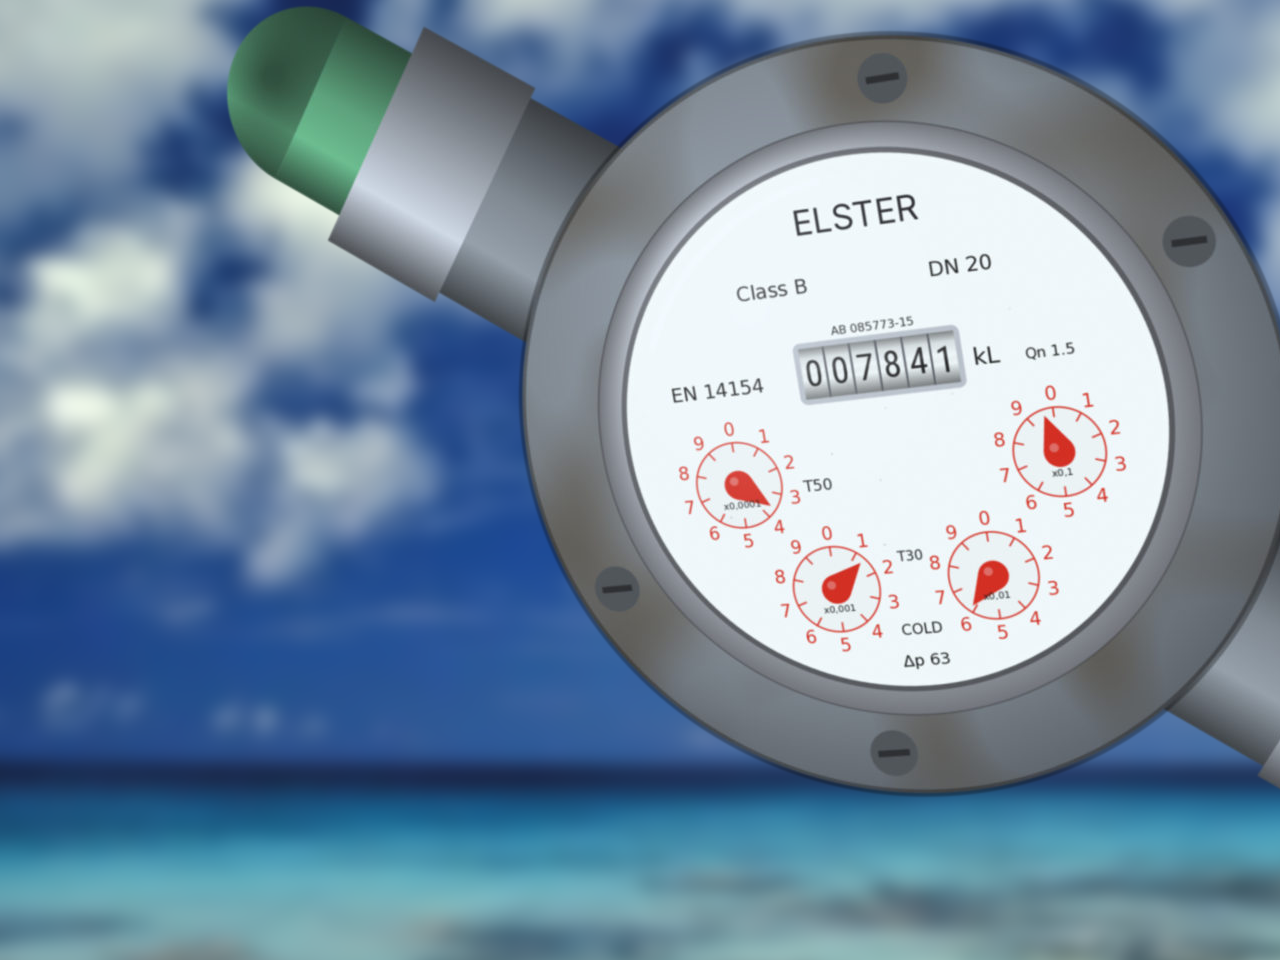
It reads 7840.9613 kL
